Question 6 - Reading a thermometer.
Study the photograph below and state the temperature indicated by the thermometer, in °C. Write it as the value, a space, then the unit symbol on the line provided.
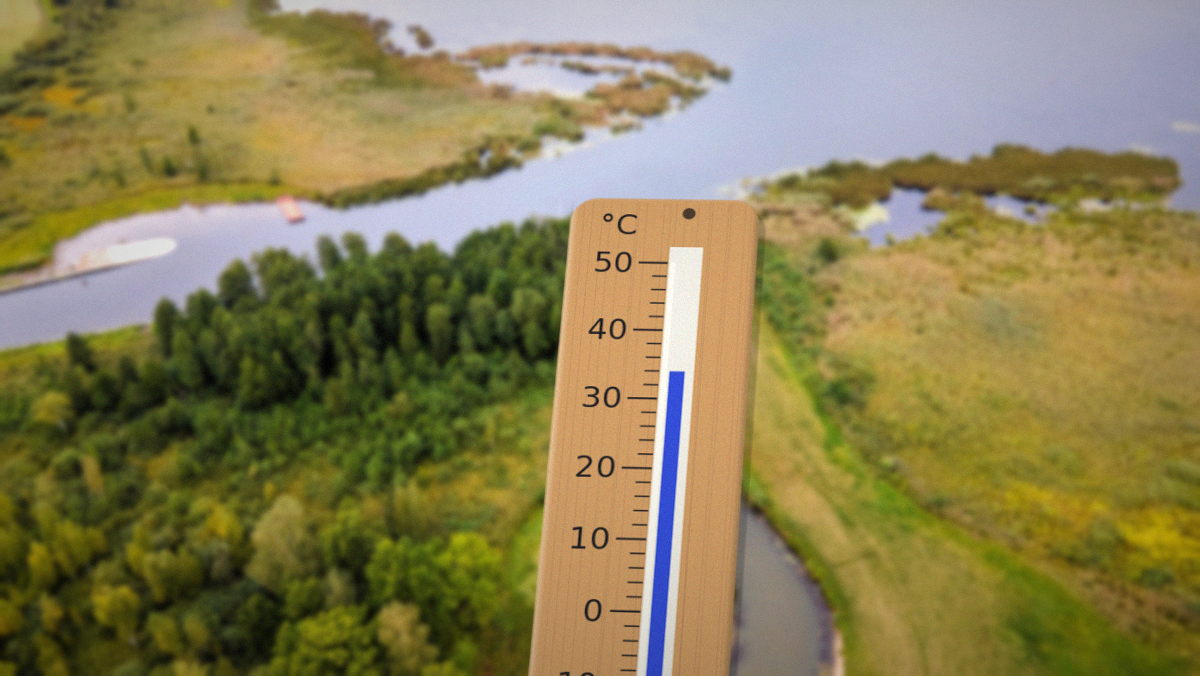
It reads 34 °C
